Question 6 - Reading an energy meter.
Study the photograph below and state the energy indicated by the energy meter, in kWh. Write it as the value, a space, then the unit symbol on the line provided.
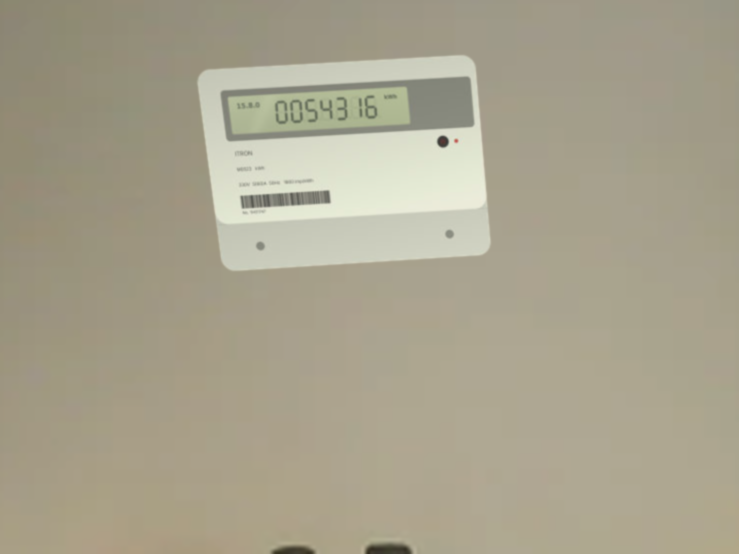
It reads 54316 kWh
